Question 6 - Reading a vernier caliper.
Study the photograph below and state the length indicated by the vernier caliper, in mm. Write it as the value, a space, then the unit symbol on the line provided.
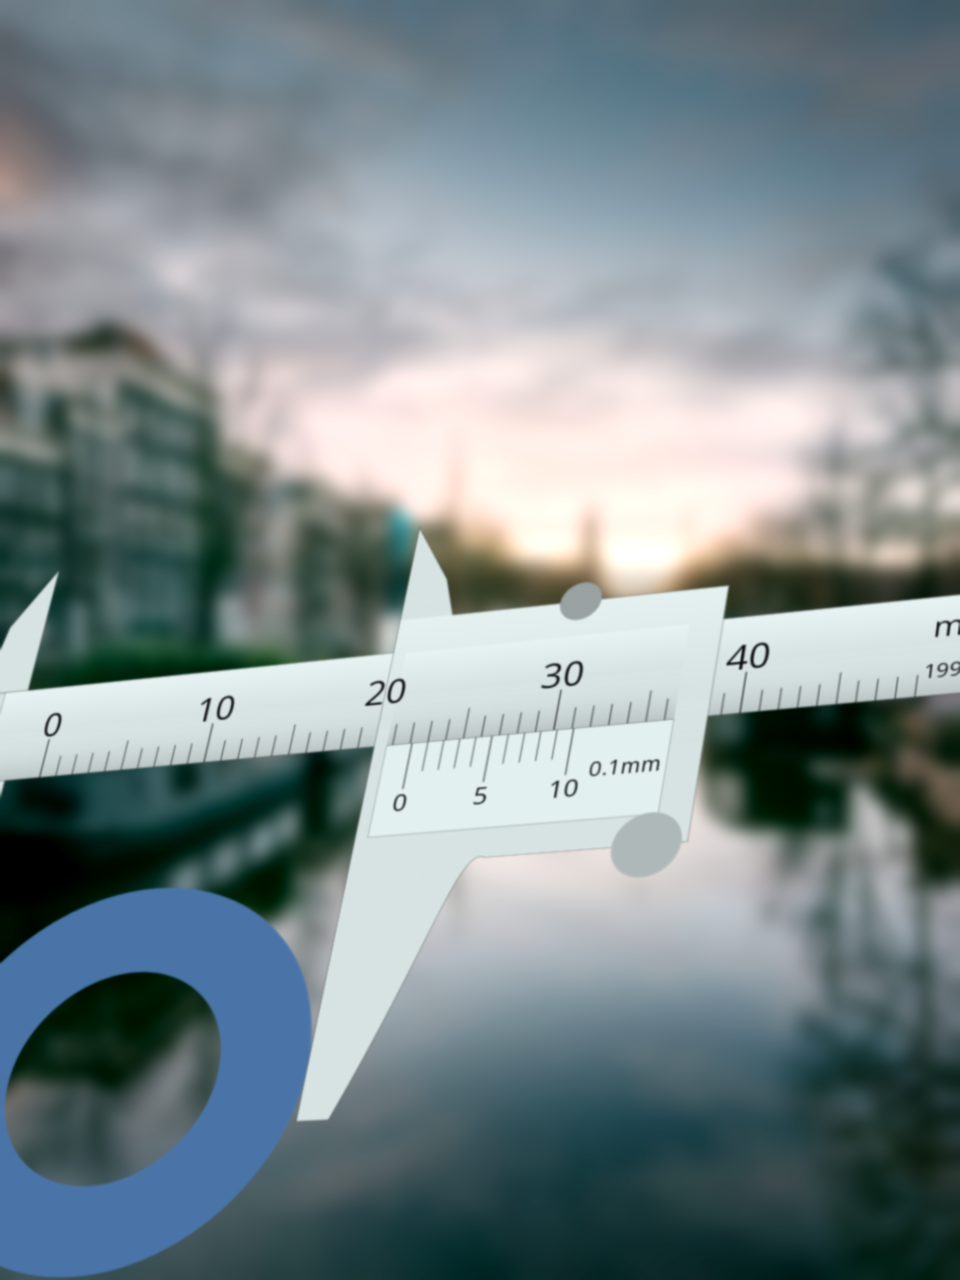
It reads 22.1 mm
